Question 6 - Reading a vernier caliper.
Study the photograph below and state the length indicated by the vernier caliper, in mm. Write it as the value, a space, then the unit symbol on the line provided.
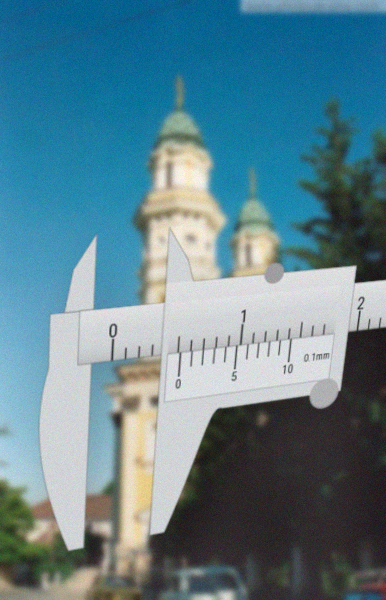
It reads 5.2 mm
